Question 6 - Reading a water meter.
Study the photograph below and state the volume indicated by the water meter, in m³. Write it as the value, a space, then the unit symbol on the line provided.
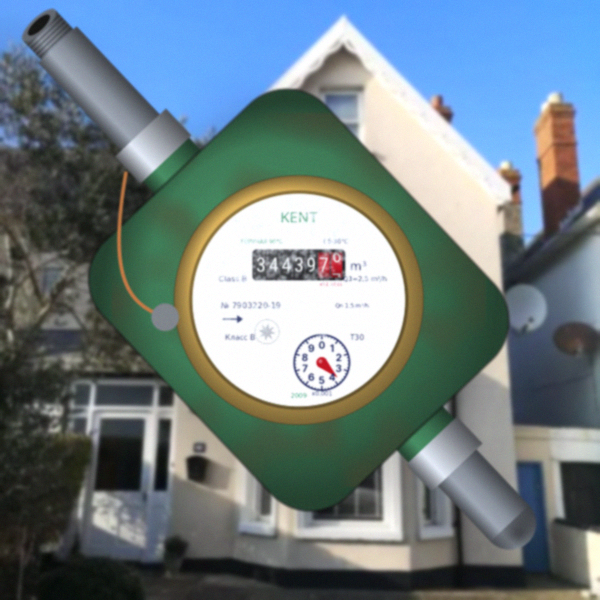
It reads 34439.763 m³
